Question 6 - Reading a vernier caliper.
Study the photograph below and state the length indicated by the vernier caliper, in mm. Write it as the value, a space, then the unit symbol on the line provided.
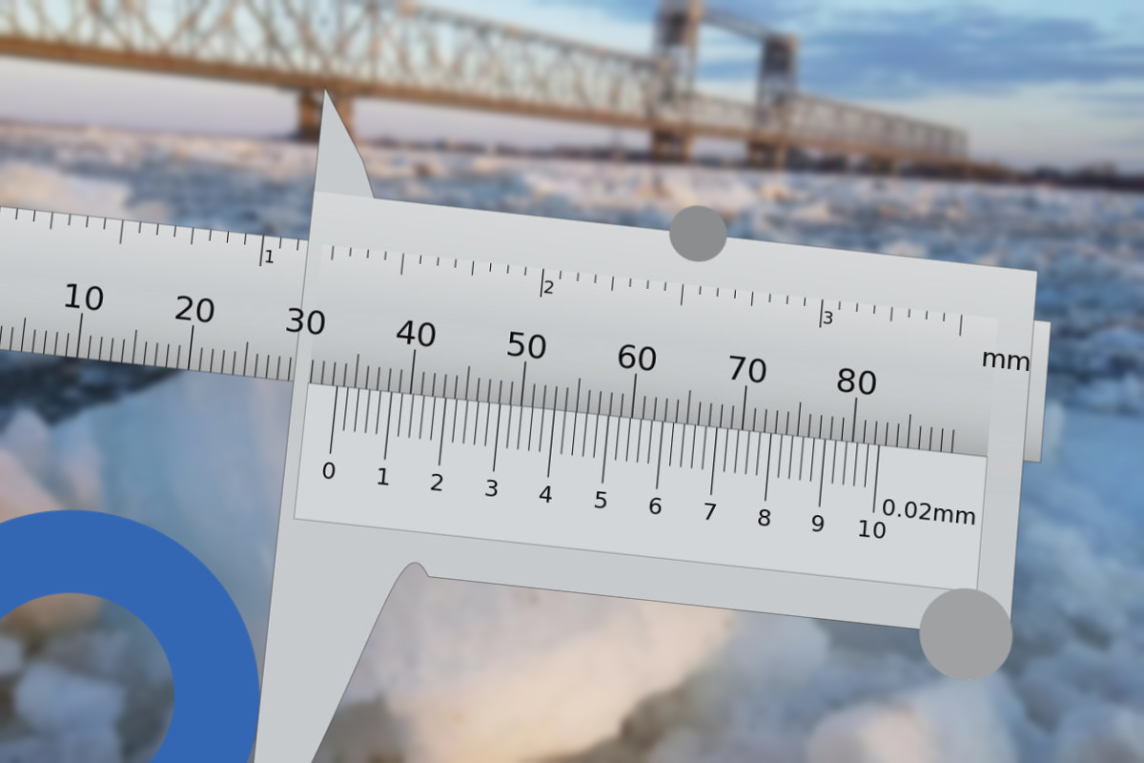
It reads 33.4 mm
